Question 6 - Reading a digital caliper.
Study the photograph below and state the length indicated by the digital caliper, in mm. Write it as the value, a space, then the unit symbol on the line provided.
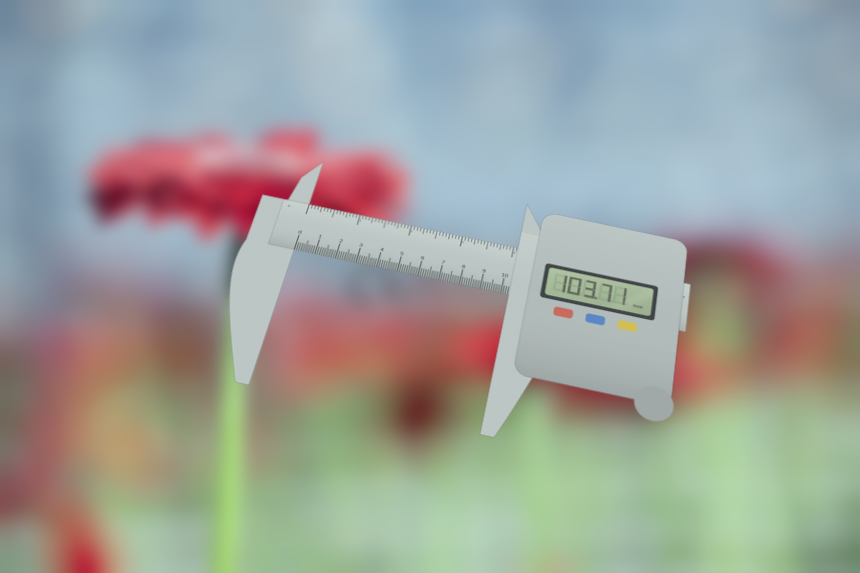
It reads 103.71 mm
